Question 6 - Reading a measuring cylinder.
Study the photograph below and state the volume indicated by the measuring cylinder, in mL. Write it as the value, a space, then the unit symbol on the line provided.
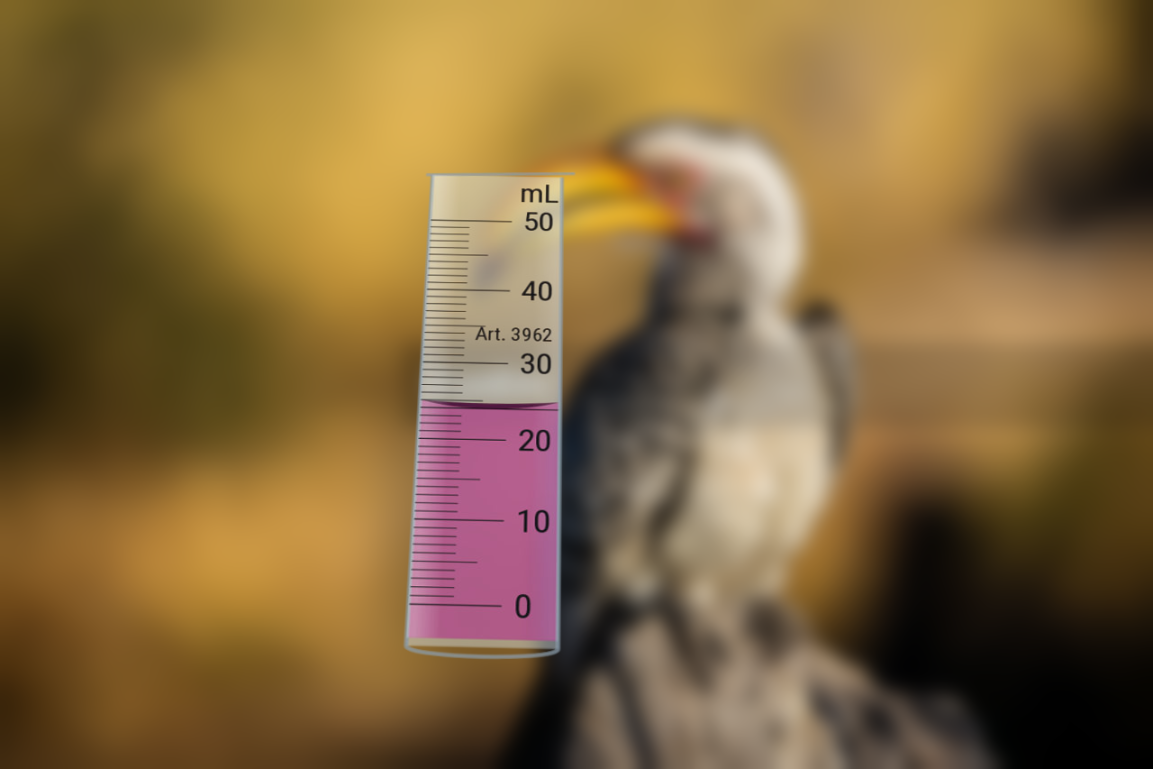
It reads 24 mL
